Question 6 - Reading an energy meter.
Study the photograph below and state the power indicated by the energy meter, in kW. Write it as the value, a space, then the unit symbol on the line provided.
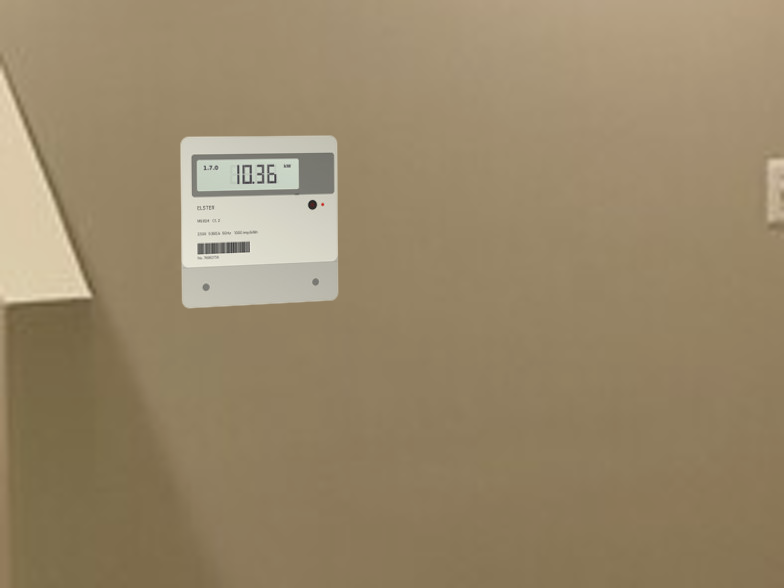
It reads 10.36 kW
